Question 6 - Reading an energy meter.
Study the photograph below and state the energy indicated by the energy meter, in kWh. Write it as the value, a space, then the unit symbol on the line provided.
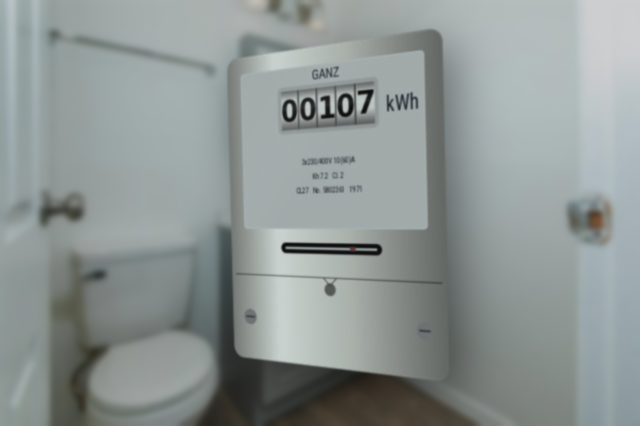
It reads 107 kWh
